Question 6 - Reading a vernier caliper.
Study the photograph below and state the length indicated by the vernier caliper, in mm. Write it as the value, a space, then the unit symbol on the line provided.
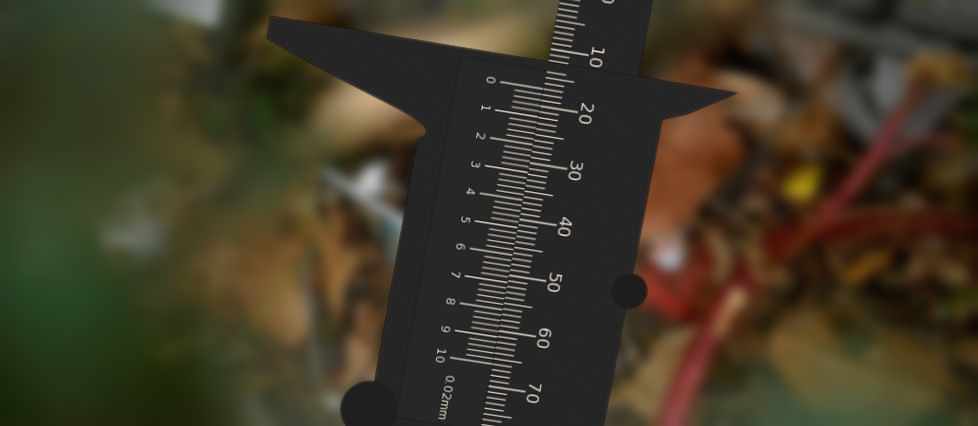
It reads 17.0 mm
